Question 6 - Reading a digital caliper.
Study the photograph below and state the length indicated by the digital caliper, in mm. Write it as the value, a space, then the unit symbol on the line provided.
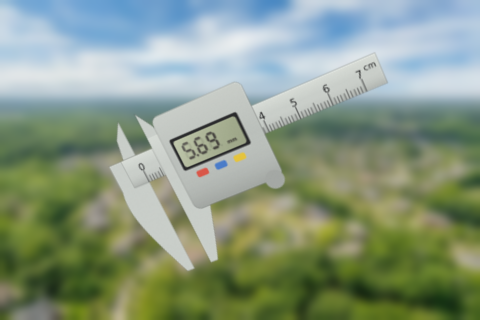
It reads 5.69 mm
